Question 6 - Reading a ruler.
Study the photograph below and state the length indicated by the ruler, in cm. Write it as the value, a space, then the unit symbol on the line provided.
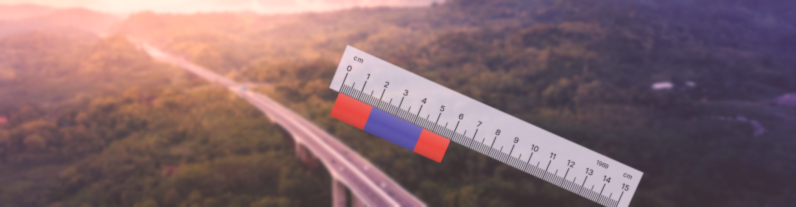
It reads 6 cm
